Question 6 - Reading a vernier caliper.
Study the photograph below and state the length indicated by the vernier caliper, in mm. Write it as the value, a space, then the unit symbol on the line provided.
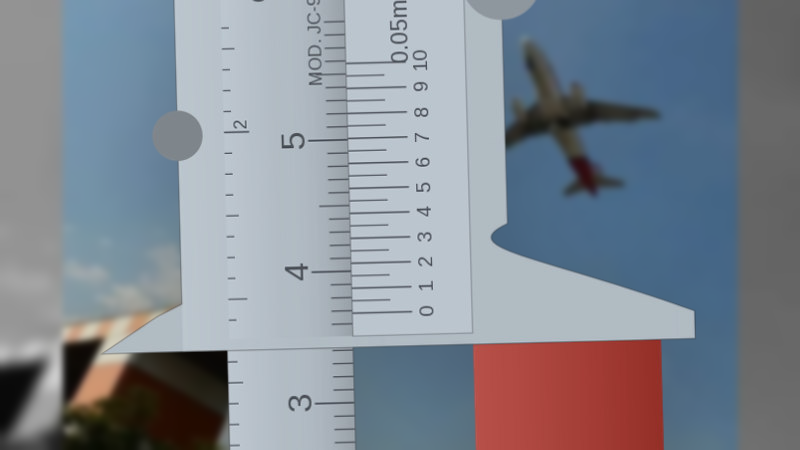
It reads 36.8 mm
